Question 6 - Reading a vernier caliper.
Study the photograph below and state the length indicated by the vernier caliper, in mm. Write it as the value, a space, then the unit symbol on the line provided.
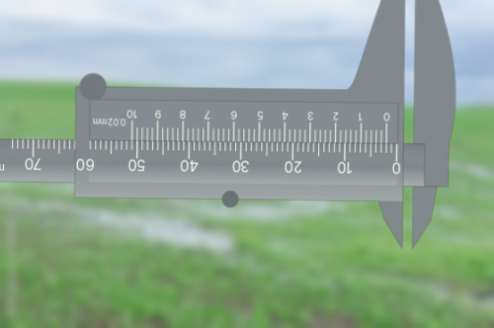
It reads 2.0 mm
